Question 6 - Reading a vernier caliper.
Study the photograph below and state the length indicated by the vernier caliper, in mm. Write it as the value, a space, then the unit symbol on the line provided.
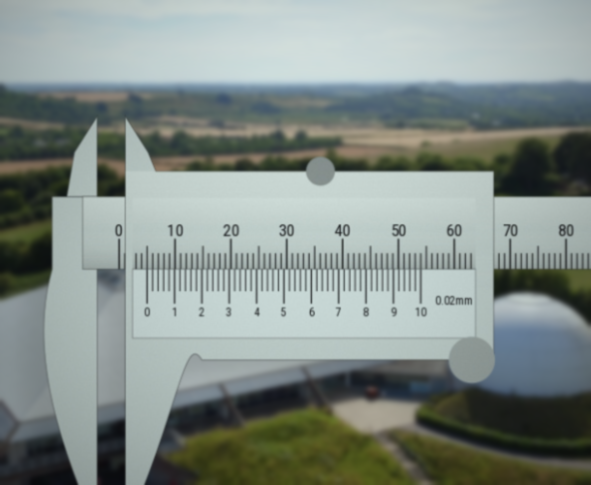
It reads 5.0 mm
